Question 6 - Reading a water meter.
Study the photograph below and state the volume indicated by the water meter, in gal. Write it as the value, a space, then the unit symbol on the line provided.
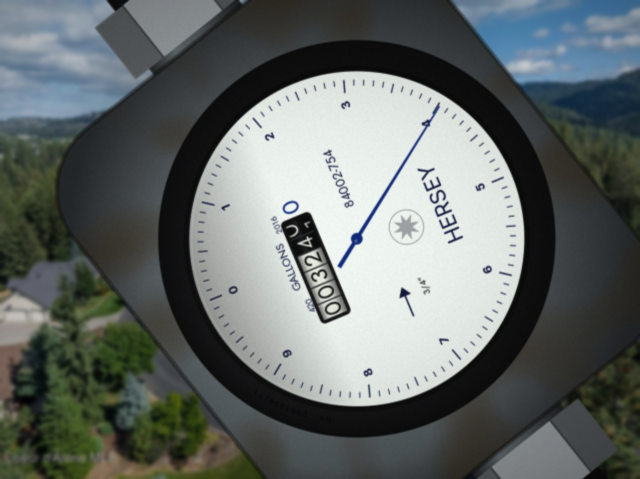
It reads 32404.0 gal
